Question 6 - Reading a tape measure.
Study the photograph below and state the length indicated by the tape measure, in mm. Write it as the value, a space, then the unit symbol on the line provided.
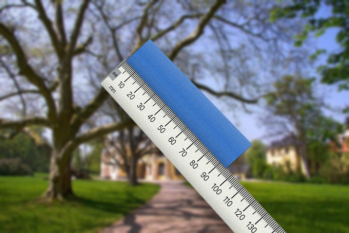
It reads 95 mm
